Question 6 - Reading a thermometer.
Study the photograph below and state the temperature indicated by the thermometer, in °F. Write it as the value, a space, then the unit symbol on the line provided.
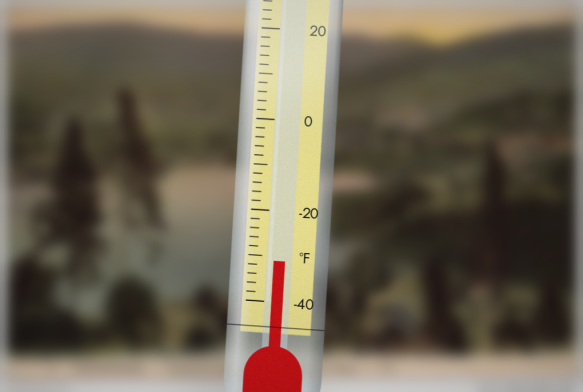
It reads -31 °F
